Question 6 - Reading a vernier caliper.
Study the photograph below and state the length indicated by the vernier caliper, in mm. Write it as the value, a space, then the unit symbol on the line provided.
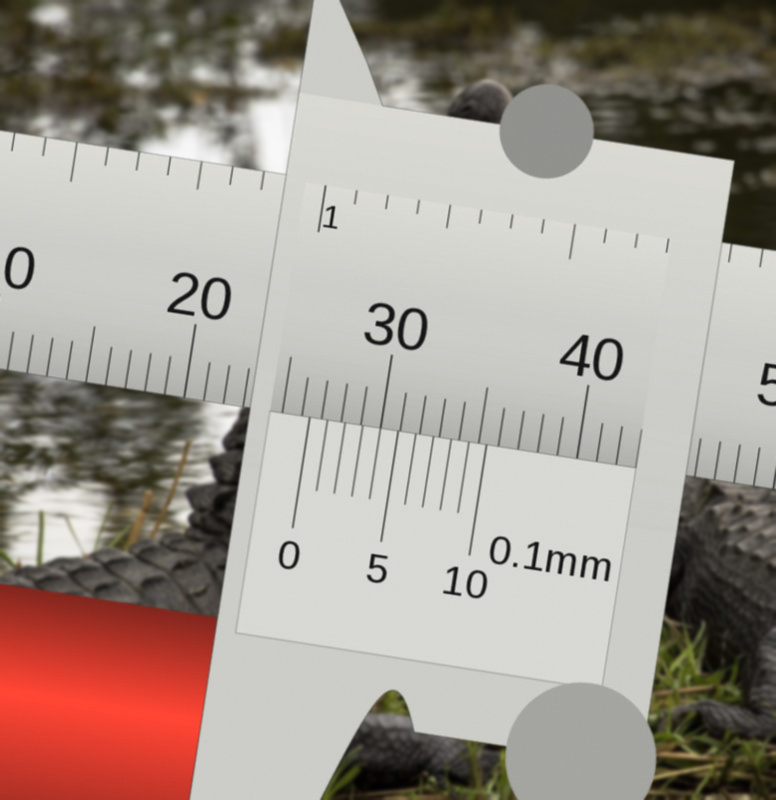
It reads 26.4 mm
